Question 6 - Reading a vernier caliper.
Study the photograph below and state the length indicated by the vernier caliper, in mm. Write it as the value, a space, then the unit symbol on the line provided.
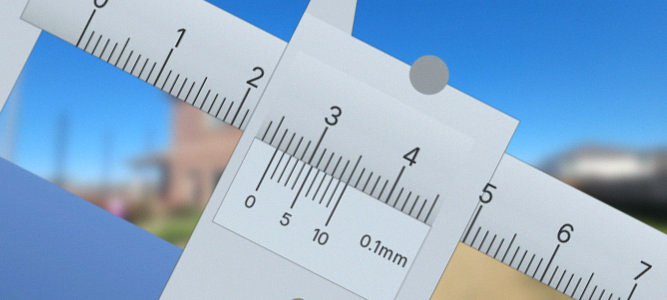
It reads 26.0 mm
